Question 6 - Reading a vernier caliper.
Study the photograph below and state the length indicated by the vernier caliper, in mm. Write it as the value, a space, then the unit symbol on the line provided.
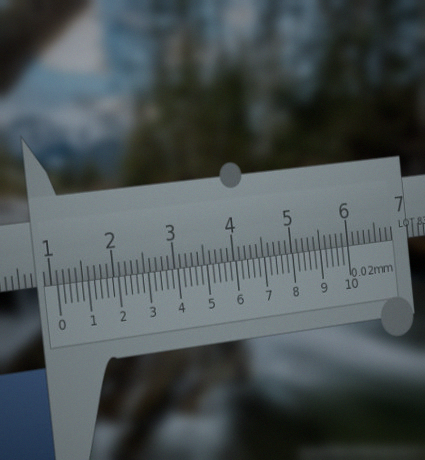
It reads 11.0 mm
